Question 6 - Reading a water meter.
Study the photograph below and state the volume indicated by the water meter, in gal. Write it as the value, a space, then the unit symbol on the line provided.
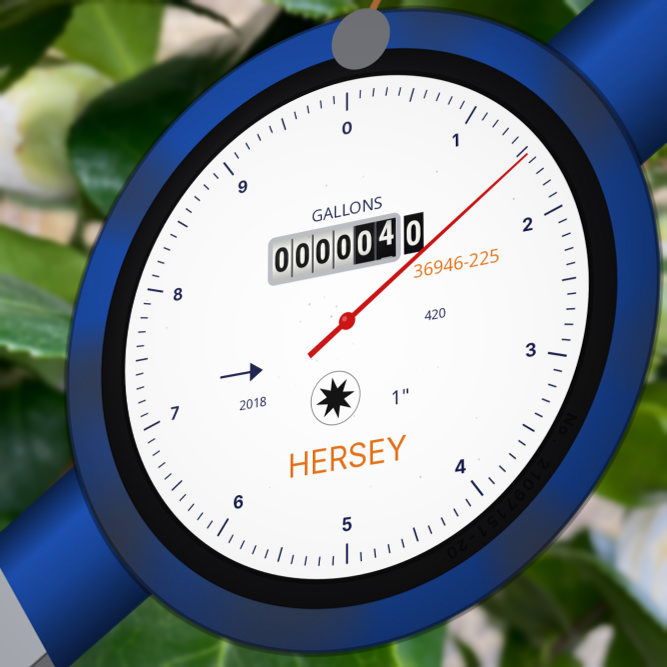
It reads 41.5 gal
